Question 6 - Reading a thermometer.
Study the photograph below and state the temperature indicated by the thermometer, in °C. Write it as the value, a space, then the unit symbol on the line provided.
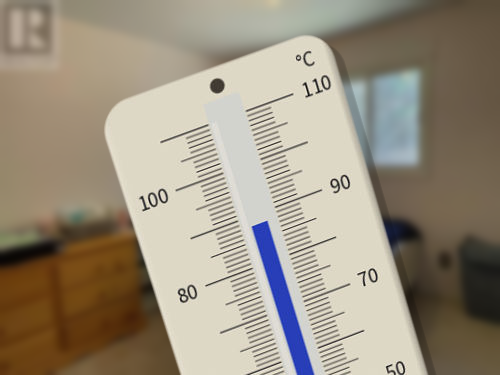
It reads 88 °C
